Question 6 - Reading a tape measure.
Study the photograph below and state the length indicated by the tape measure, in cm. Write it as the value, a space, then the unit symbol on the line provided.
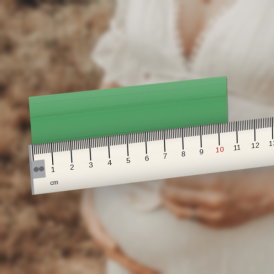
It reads 10.5 cm
